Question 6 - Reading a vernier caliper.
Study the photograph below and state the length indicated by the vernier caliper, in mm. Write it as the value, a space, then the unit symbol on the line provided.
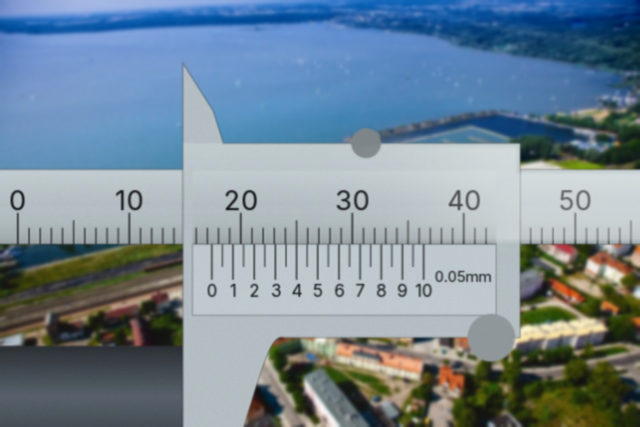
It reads 17.4 mm
